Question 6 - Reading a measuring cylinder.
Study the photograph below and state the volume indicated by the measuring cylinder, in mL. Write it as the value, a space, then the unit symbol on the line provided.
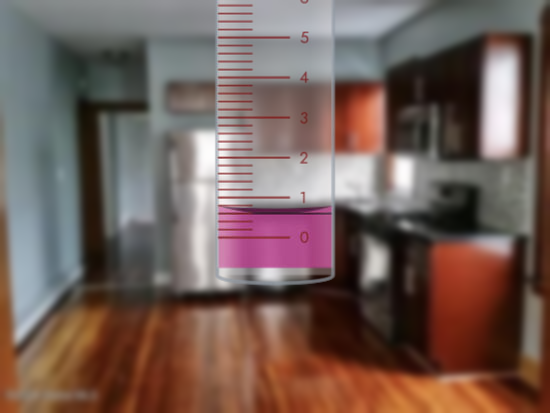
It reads 0.6 mL
